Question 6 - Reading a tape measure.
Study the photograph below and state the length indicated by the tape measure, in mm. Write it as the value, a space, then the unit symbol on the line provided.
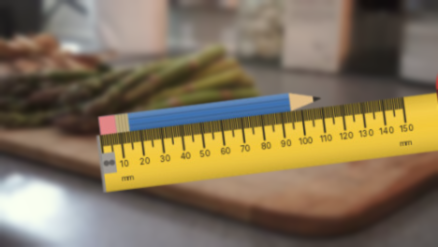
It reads 110 mm
